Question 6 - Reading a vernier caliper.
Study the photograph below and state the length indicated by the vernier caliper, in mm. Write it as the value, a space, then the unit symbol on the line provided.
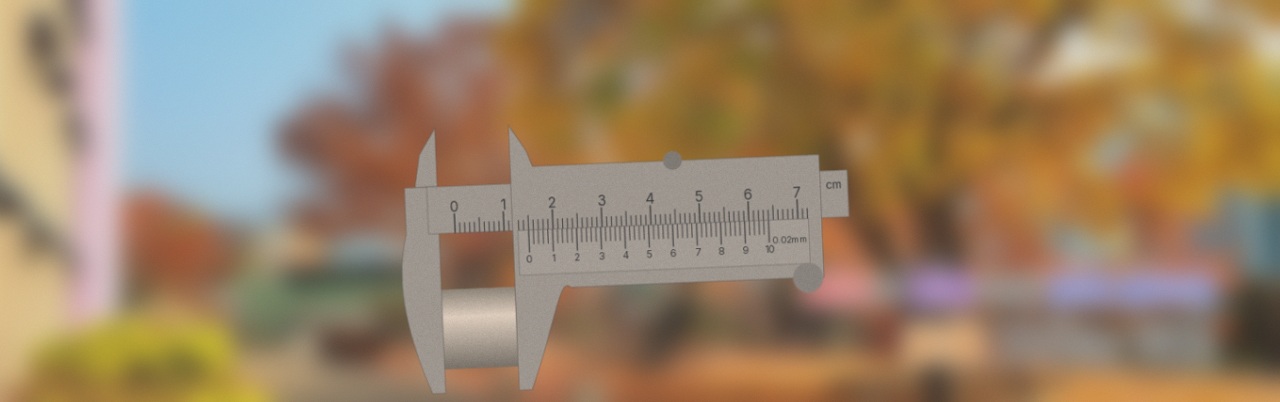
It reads 15.0 mm
